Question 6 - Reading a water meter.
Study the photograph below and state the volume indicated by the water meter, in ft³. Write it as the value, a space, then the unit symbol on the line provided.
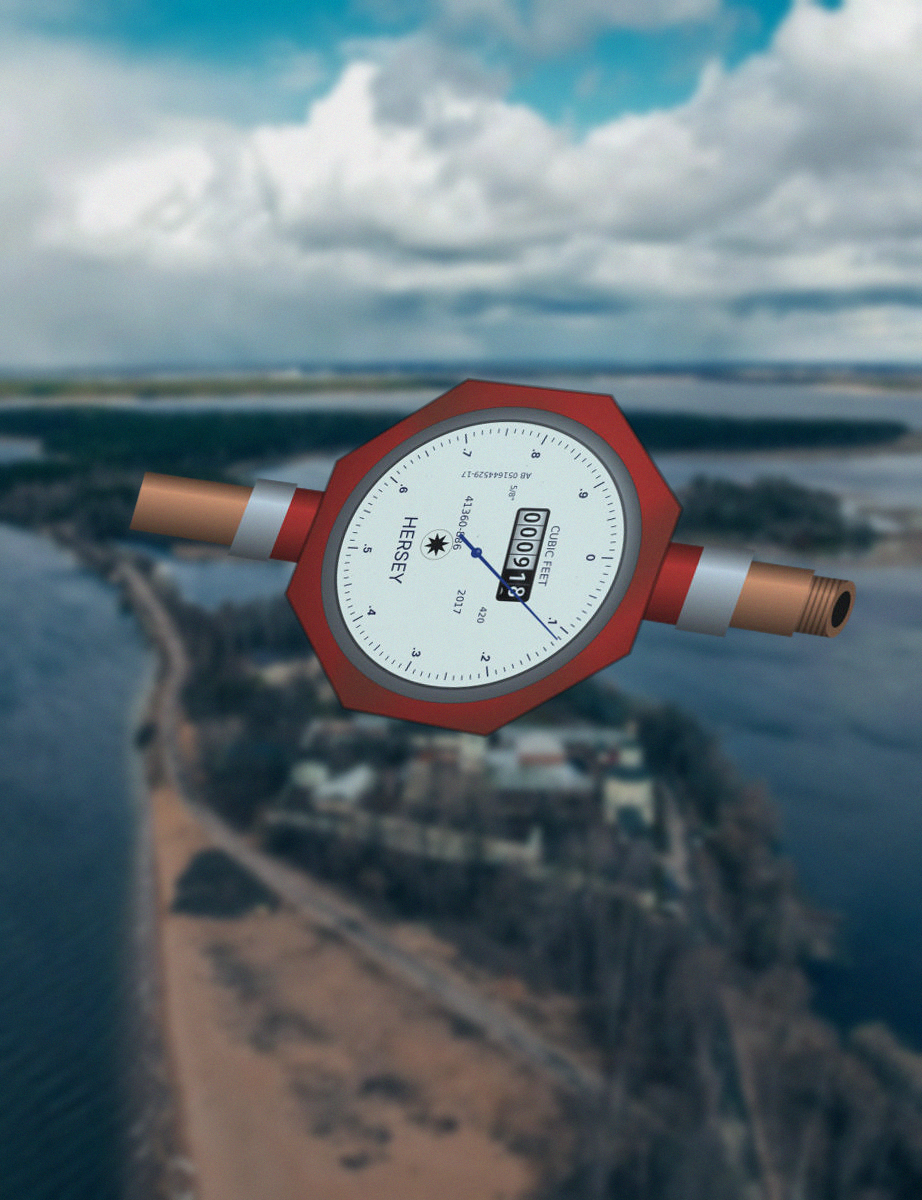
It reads 918.11 ft³
